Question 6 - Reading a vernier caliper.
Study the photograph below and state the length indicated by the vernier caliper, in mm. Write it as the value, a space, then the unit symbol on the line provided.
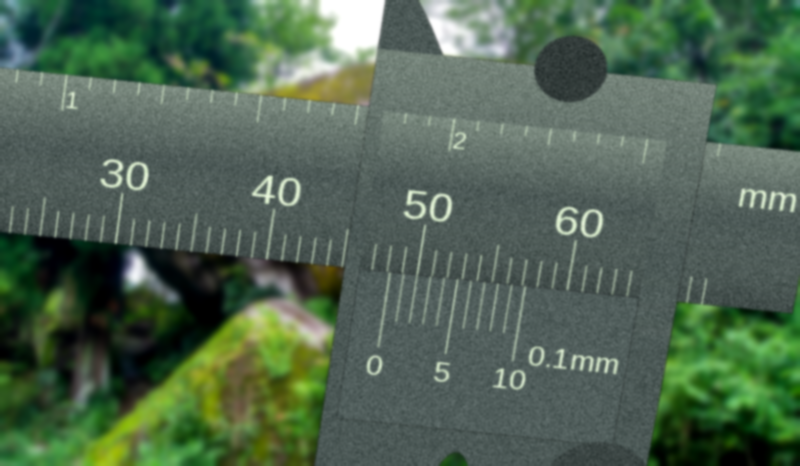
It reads 48.2 mm
